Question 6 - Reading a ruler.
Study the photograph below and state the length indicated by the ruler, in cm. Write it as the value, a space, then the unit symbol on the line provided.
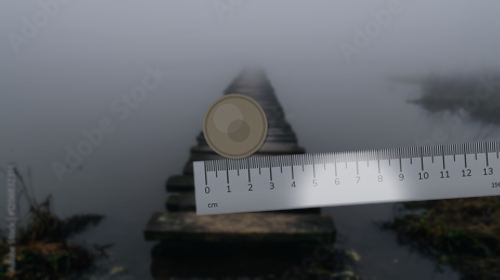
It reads 3 cm
